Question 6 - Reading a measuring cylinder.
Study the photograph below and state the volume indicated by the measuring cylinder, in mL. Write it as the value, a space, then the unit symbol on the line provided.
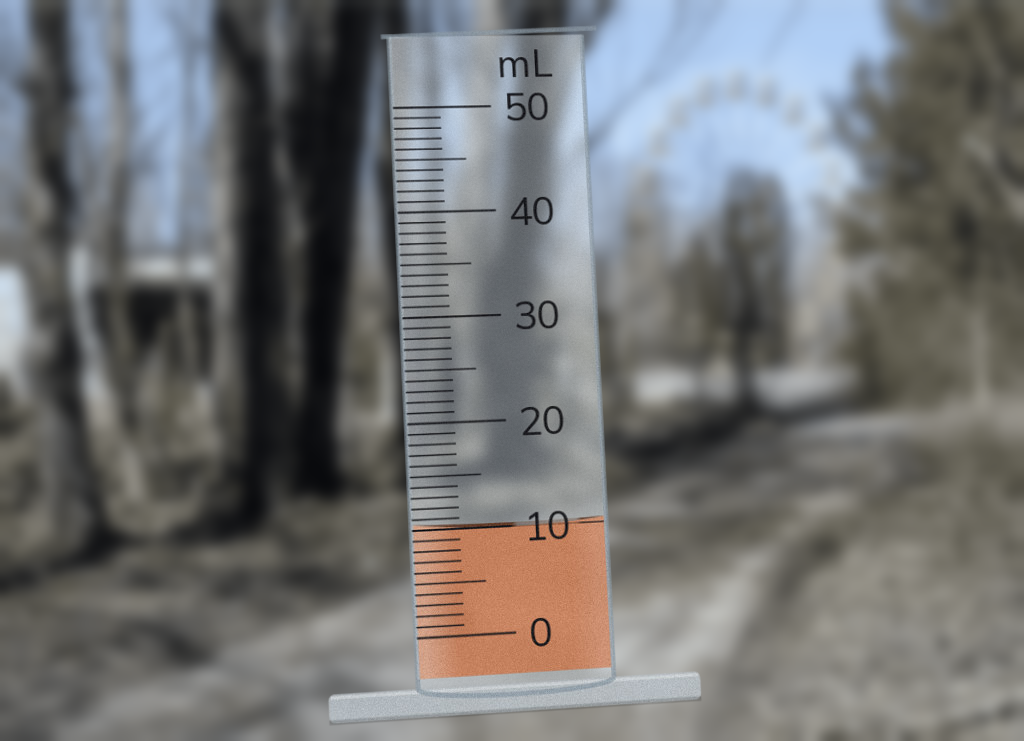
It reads 10 mL
